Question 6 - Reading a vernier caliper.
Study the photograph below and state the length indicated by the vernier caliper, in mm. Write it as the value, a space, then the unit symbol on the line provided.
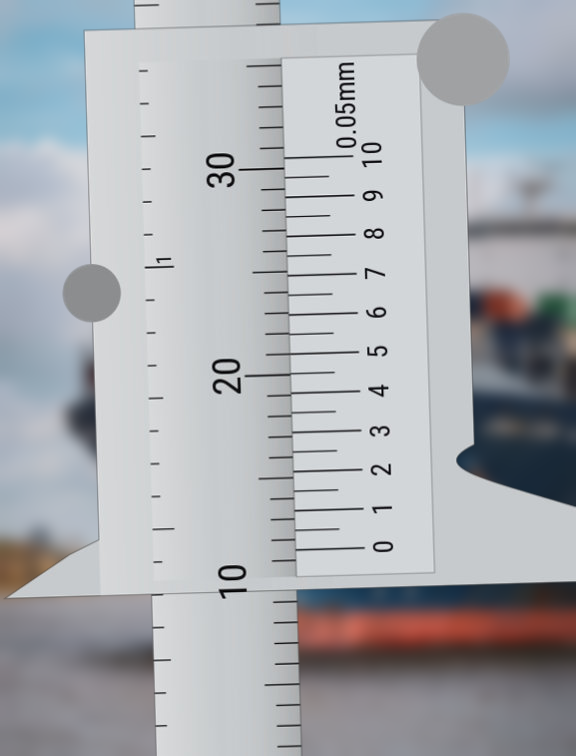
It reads 11.5 mm
